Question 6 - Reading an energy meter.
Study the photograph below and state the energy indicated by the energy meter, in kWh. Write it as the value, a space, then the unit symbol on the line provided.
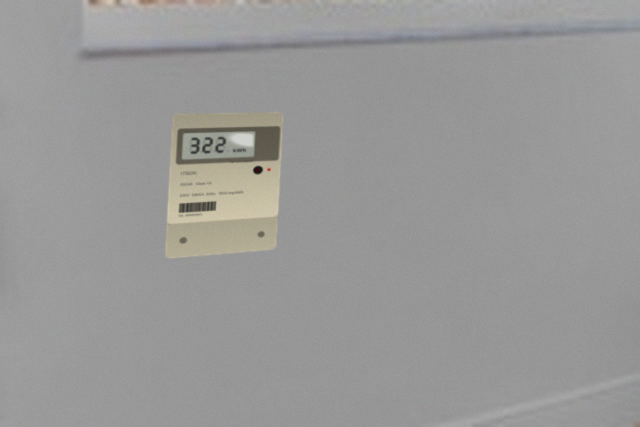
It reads 322 kWh
